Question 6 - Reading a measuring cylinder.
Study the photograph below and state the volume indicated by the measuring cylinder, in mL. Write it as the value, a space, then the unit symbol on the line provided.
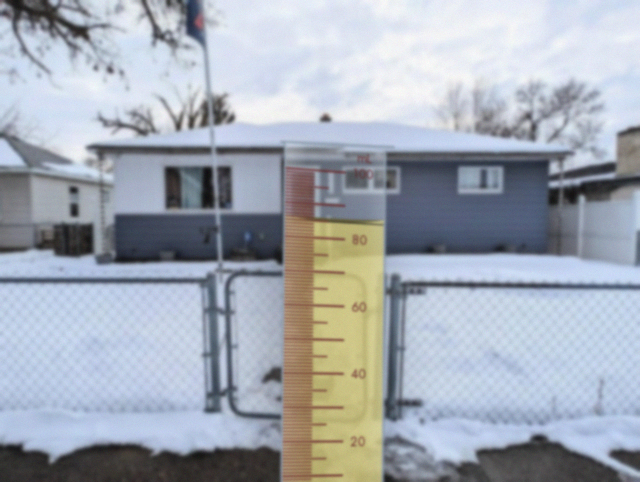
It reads 85 mL
